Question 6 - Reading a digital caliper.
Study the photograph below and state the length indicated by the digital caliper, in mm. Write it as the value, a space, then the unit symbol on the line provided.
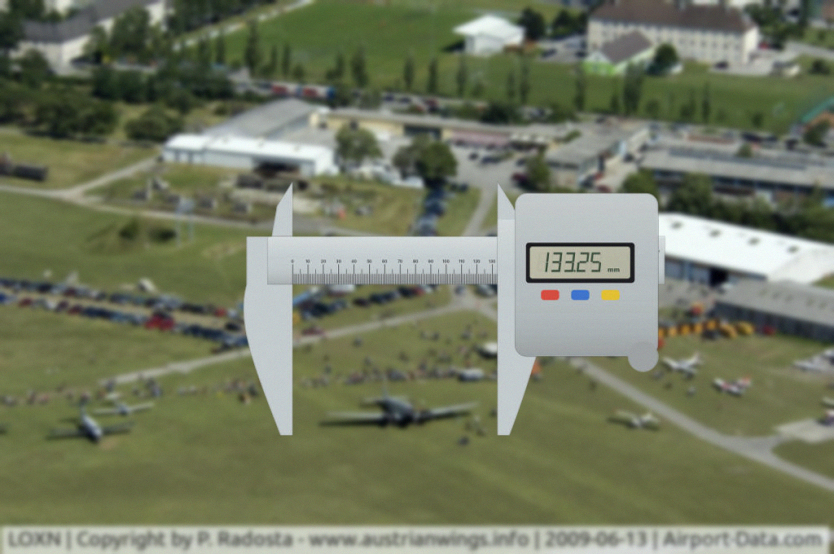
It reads 133.25 mm
